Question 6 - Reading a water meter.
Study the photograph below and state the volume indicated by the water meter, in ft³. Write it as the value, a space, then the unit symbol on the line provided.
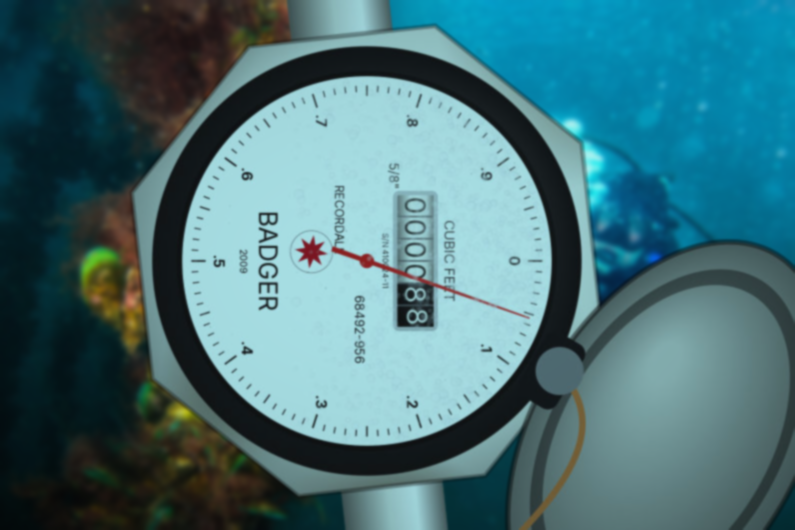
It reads 88.05 ft³
